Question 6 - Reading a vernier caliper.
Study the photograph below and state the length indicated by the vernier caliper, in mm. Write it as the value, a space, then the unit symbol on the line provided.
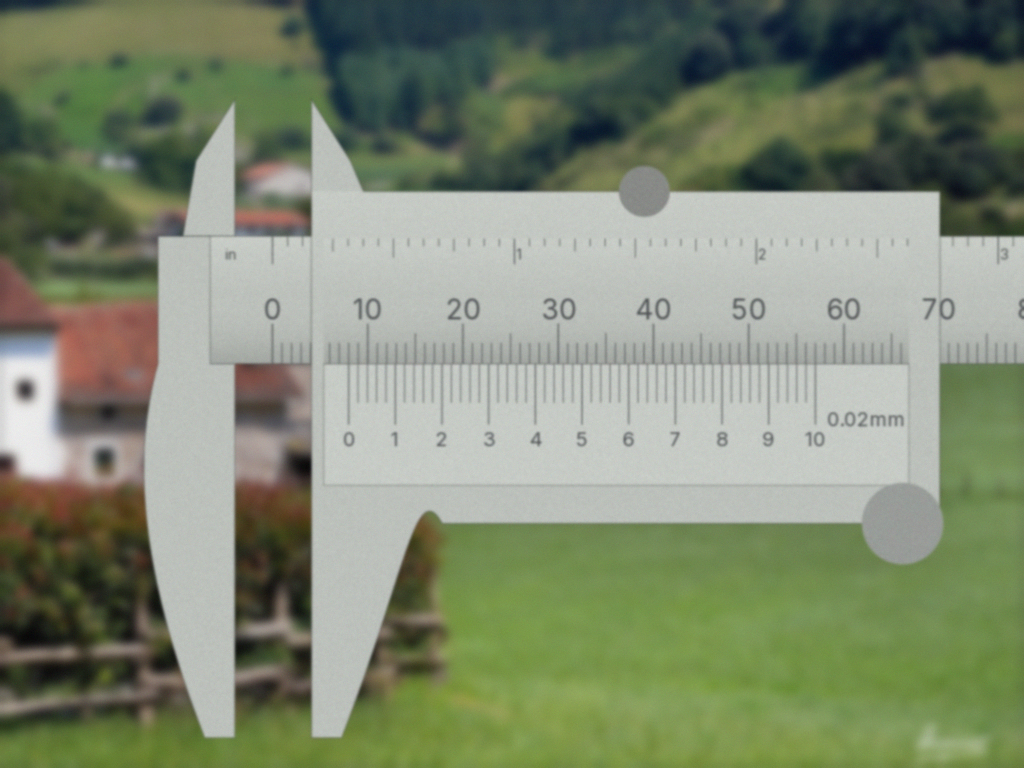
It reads 8.0 mm
